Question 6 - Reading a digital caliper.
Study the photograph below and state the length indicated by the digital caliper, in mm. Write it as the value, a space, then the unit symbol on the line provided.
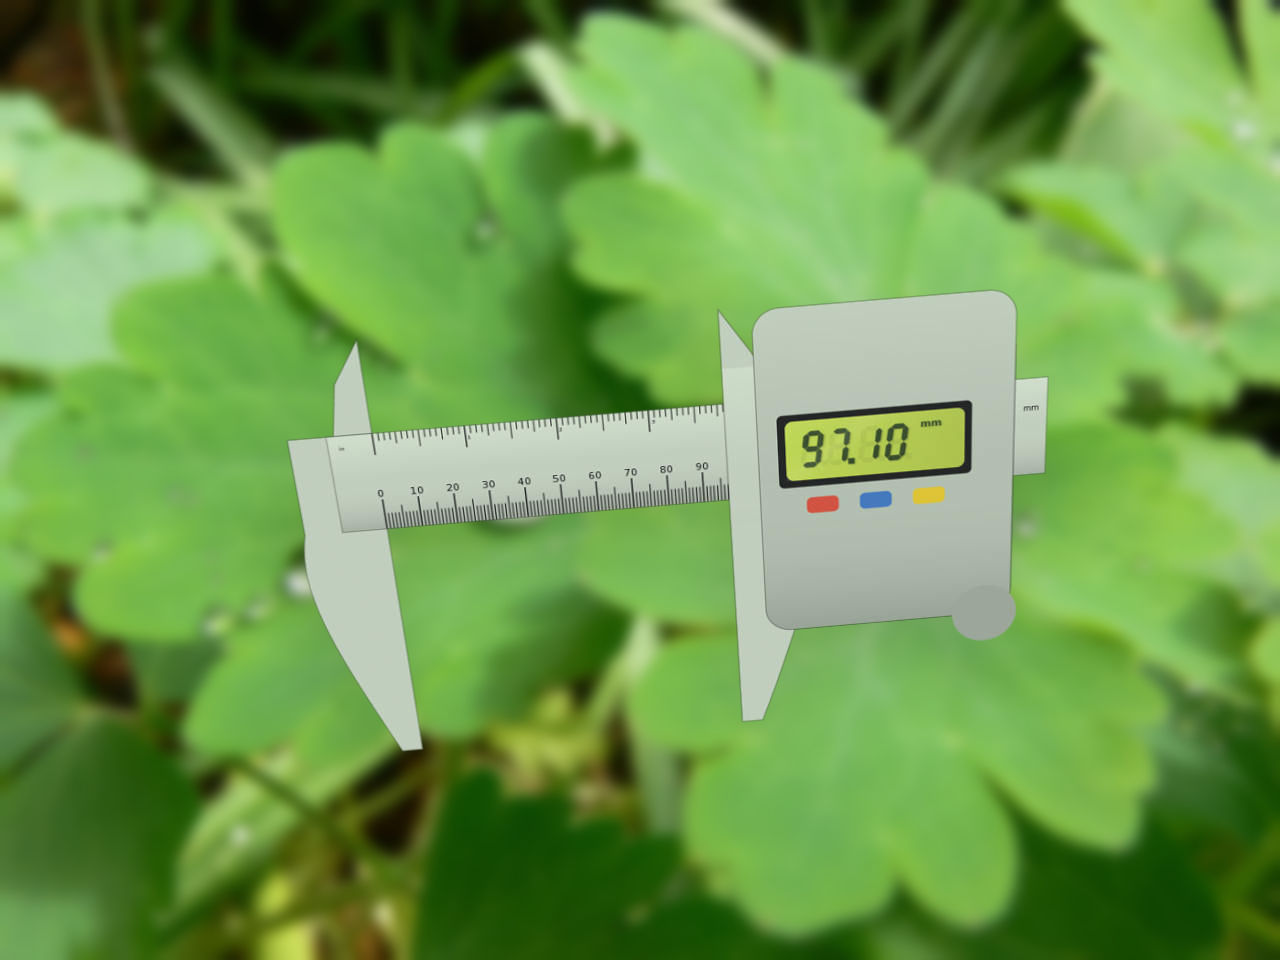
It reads 97.10 mm
